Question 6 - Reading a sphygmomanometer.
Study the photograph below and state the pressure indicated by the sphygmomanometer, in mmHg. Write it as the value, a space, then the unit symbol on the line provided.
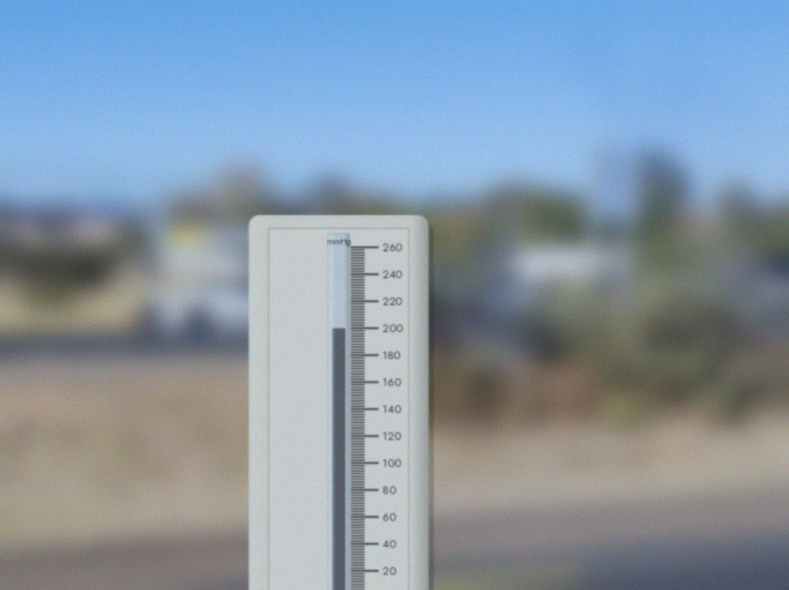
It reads 200 mmHg
